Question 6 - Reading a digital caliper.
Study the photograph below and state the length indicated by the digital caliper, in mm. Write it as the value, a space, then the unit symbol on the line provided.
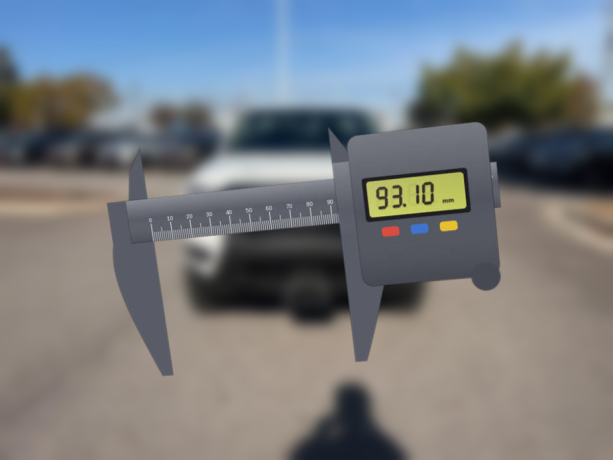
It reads 93.10 mm
